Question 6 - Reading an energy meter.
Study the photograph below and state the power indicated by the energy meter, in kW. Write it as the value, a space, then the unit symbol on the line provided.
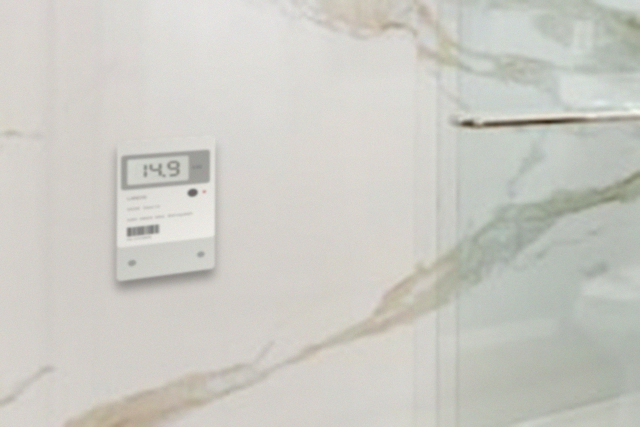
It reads 14.9 kW
